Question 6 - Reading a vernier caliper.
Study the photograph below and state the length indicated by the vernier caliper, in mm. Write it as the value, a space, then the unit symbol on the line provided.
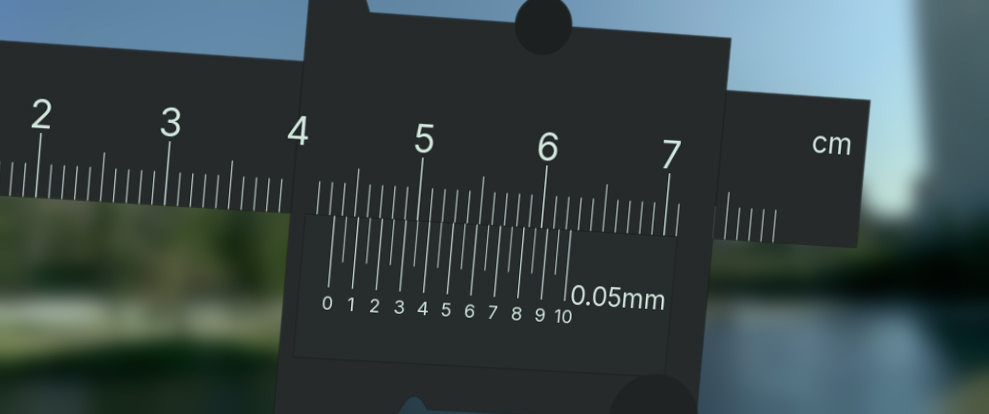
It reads 43.4 mm
